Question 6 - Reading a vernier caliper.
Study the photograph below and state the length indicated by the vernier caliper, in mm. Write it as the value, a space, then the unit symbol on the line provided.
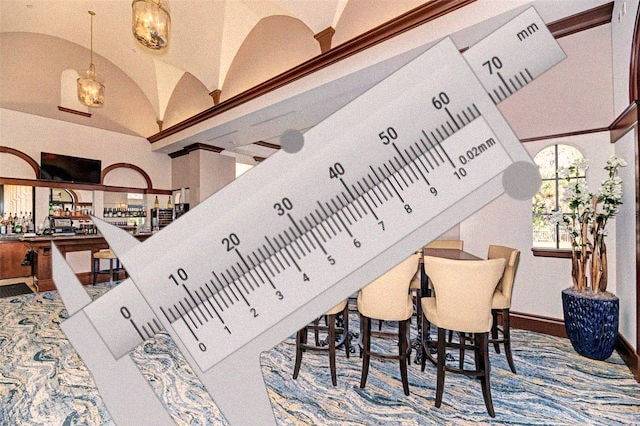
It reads 7.0 mm
